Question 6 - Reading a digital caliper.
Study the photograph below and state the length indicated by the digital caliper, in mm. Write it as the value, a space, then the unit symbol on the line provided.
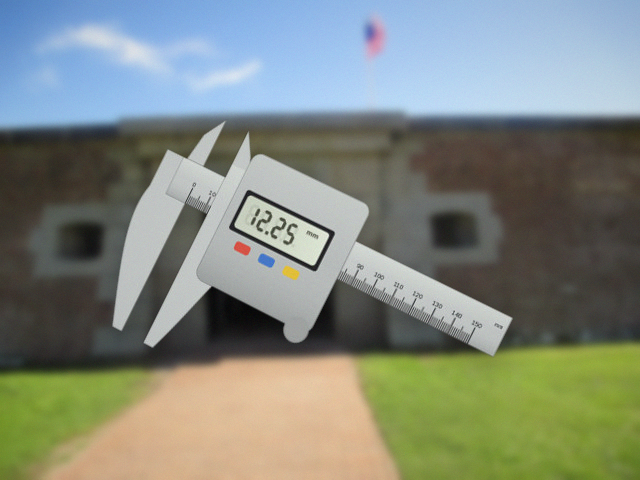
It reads 12.25 mm
